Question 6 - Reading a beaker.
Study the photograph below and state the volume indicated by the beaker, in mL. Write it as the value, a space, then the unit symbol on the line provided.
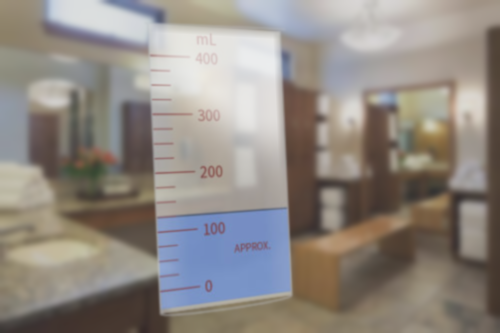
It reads 125 mL
